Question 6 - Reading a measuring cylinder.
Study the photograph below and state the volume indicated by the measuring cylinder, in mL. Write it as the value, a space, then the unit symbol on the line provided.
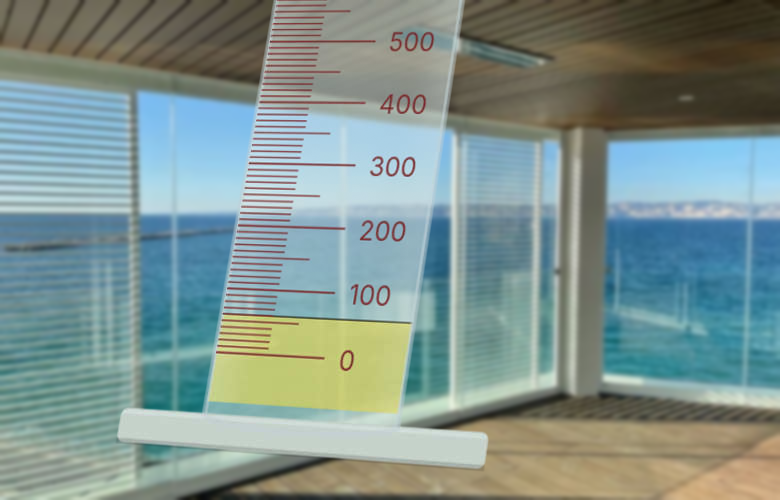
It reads 60 mL
